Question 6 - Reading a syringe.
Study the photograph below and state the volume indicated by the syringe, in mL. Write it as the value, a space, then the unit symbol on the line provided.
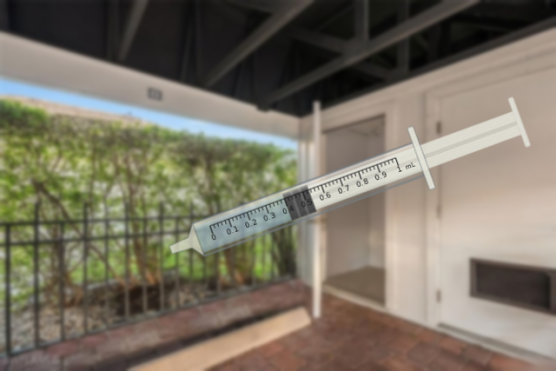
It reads 0.4 mL
